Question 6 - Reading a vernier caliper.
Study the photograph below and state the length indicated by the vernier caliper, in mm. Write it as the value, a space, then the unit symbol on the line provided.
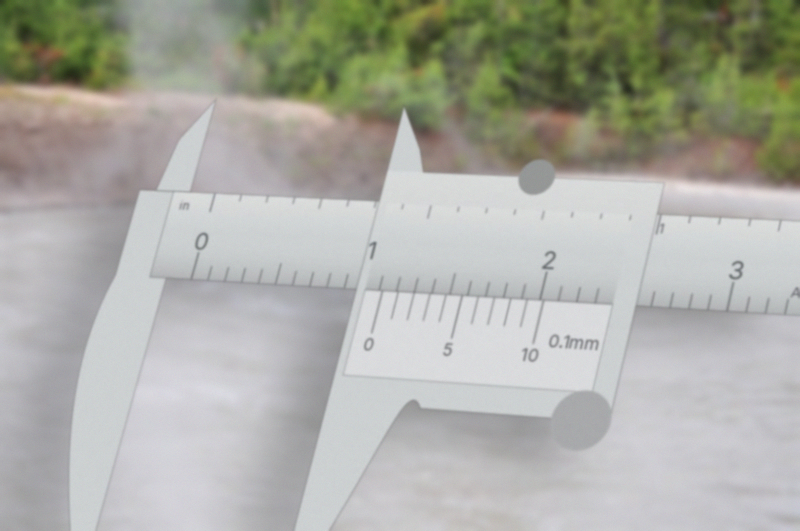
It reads 11.2 mm
